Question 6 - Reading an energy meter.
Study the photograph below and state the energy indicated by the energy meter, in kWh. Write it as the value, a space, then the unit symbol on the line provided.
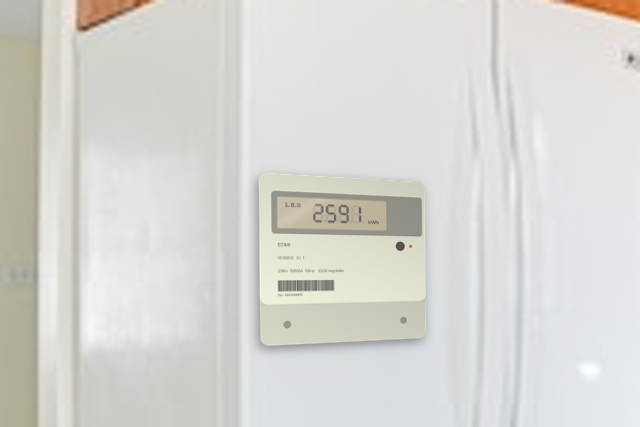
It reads 2591 kWh
